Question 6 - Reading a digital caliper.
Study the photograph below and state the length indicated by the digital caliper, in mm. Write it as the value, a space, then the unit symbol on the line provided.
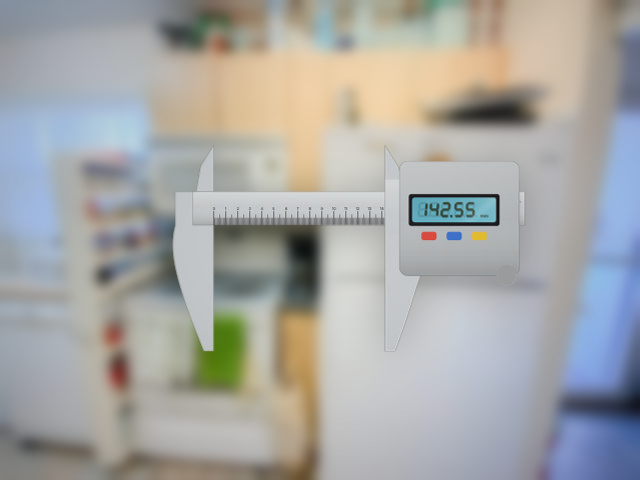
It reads 142.55 mm
